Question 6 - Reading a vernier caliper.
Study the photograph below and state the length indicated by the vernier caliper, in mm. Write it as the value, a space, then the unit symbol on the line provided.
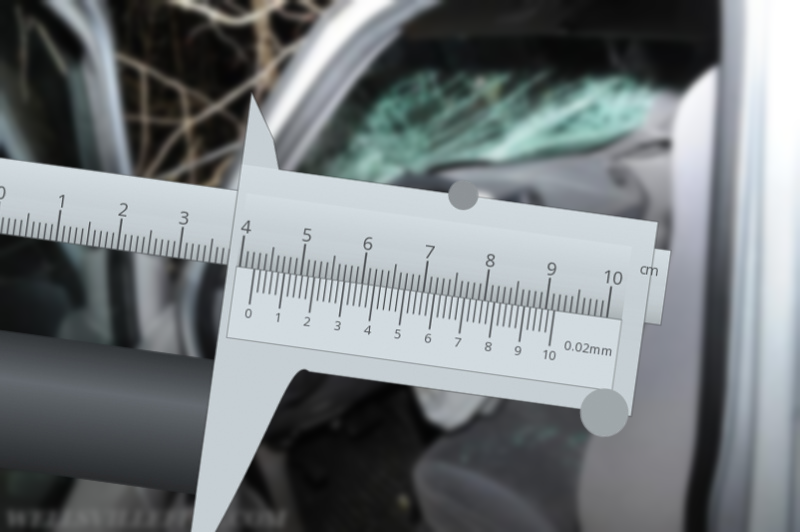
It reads 42.4 mm
